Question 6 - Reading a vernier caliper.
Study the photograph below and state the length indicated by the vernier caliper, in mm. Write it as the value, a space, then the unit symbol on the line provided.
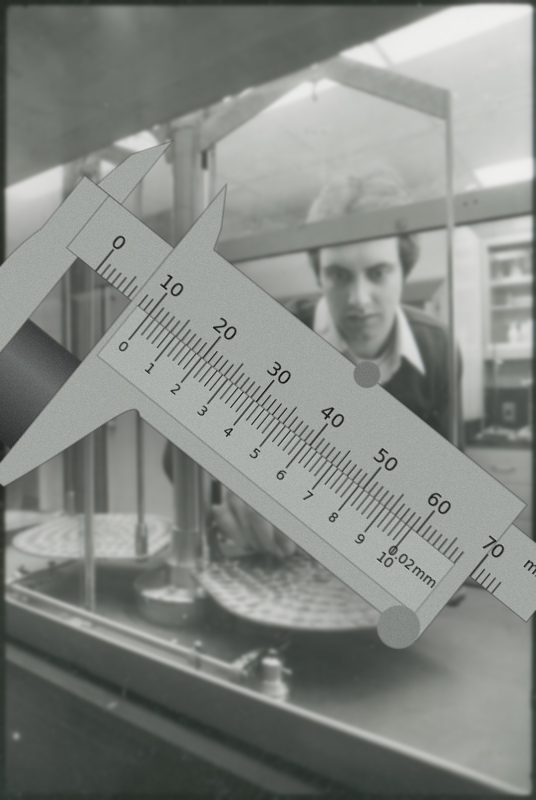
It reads 10.0 mm
